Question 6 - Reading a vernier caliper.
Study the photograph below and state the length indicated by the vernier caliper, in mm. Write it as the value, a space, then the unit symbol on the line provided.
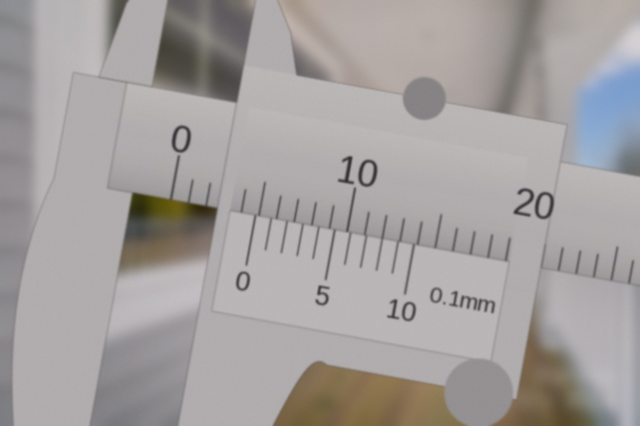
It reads 4.8 mm
